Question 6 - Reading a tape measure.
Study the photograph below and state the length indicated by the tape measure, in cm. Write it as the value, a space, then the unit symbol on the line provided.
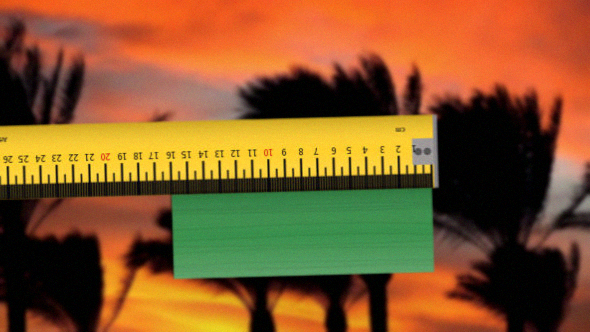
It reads 16 cm
